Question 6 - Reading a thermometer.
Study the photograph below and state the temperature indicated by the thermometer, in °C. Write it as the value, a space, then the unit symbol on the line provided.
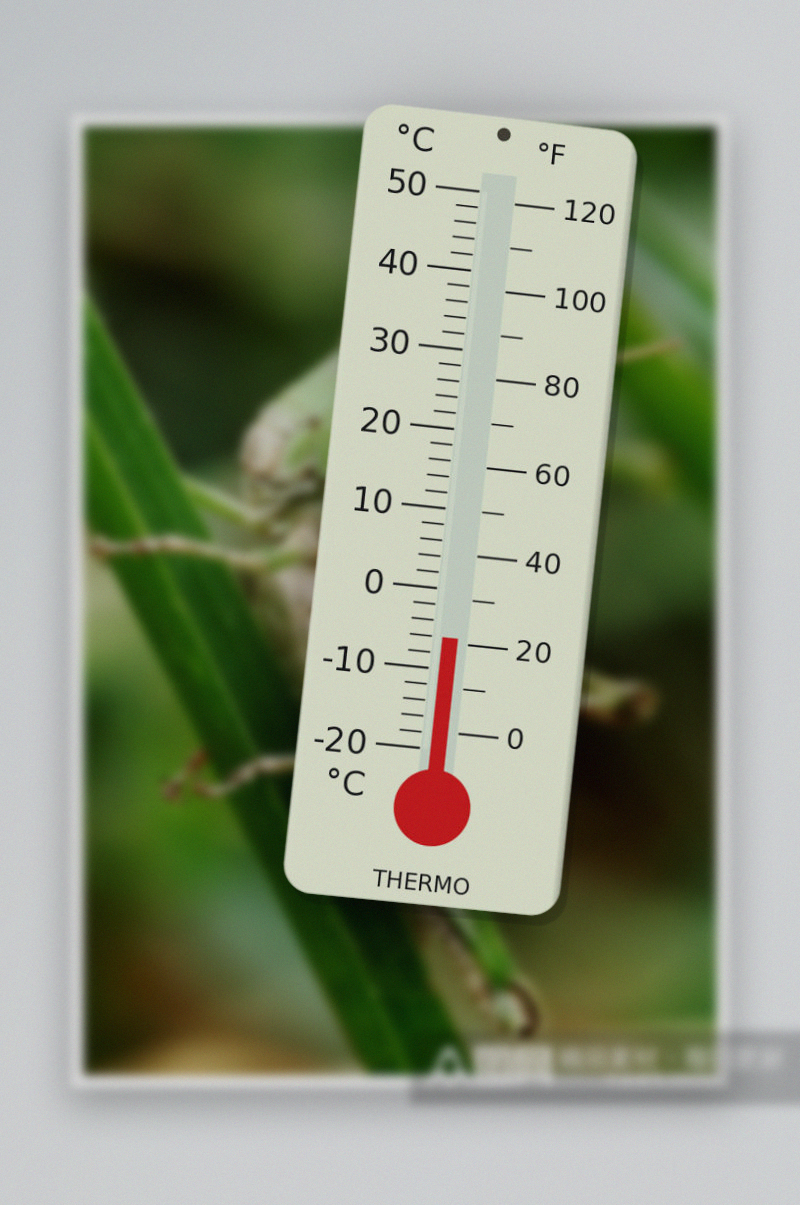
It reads -6 °C
